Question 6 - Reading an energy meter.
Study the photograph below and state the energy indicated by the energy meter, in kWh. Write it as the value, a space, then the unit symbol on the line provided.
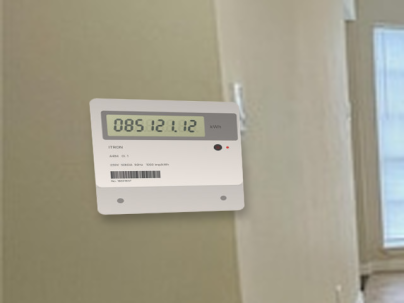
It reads 85121.12 kWh
